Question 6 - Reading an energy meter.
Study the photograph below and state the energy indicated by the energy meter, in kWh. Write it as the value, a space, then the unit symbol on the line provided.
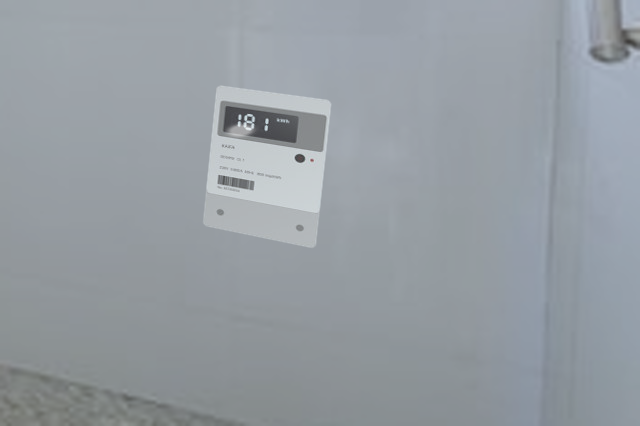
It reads 181 kWh
